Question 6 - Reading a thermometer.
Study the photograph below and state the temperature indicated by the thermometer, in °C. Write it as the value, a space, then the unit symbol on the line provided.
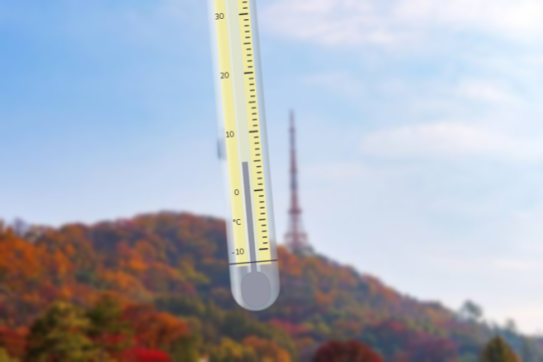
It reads 5 °C
